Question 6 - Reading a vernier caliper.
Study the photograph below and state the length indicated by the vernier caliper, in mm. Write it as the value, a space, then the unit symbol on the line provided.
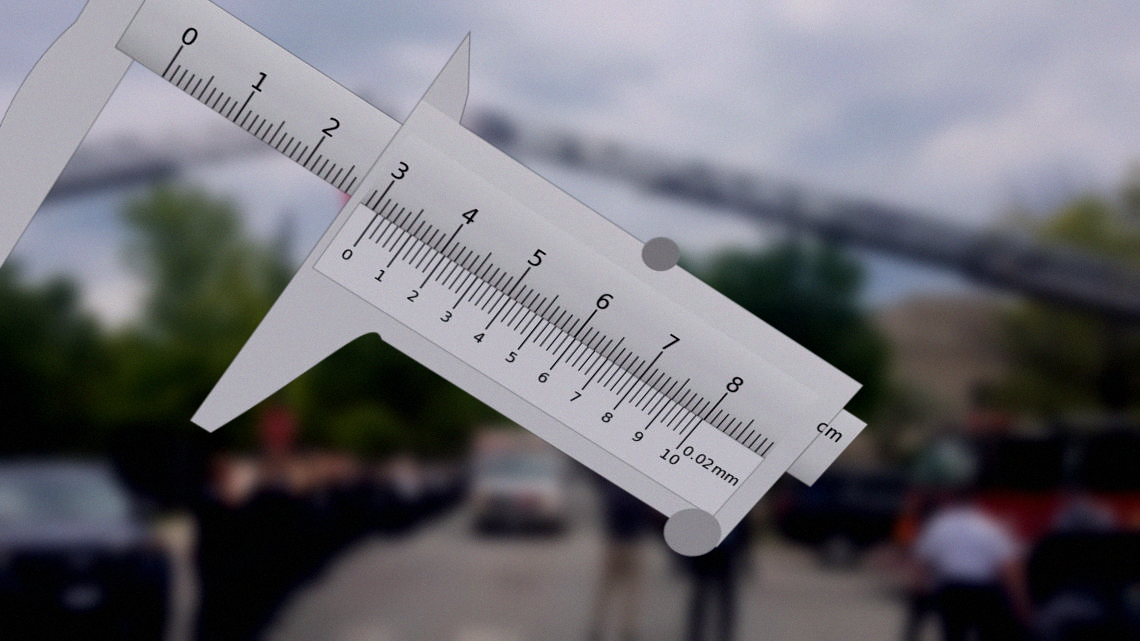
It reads 30.8 mm
